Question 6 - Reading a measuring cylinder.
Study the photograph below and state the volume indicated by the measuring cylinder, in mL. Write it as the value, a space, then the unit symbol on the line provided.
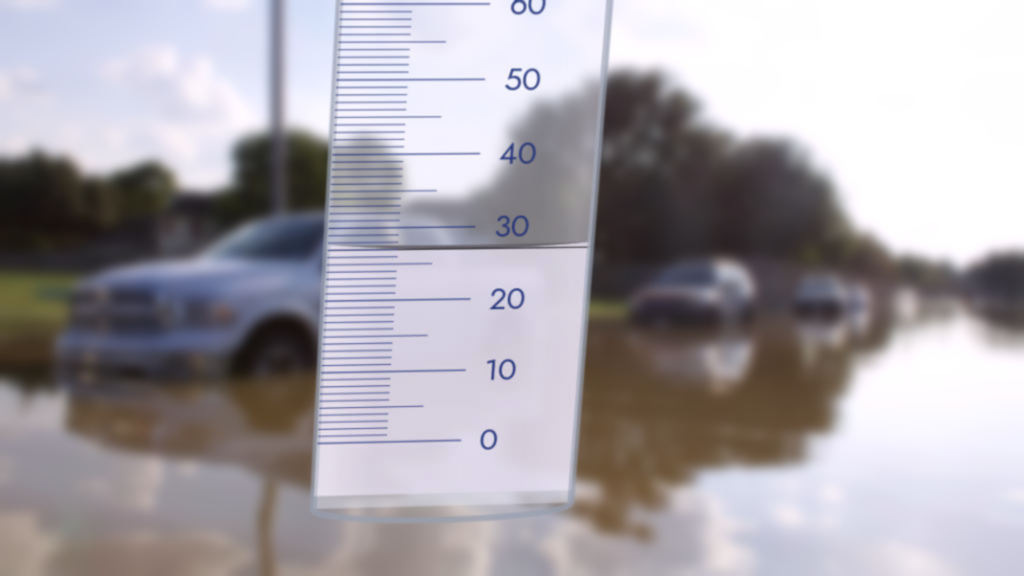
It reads 27 mL
